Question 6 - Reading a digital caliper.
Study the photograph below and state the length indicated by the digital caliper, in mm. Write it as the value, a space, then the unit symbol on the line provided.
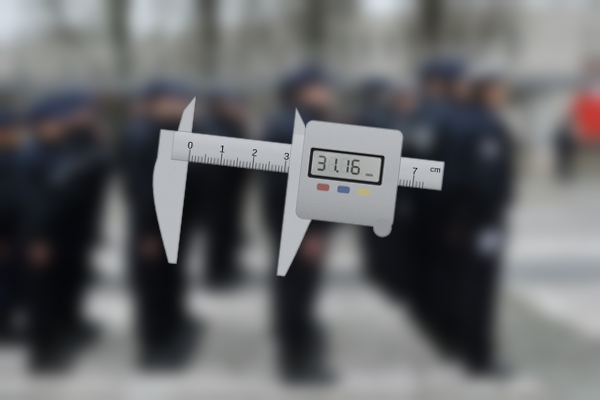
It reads 31.16 mm
